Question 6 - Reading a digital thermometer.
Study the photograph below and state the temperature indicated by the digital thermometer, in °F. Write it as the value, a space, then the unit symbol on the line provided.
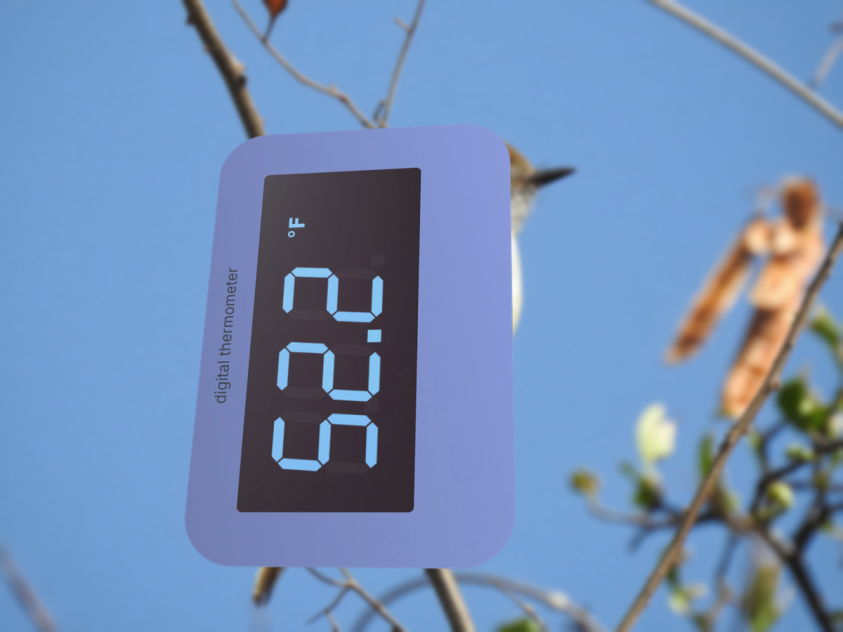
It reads 52.2 °F
